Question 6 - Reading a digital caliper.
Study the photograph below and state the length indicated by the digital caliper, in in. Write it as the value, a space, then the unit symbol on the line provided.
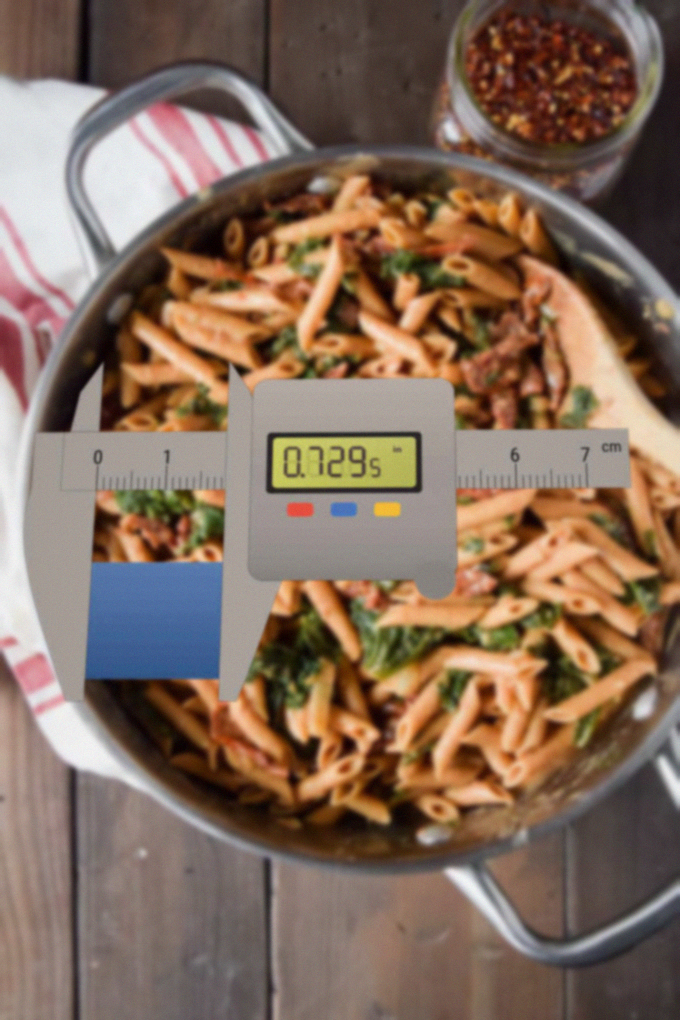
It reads 0.7295 in
